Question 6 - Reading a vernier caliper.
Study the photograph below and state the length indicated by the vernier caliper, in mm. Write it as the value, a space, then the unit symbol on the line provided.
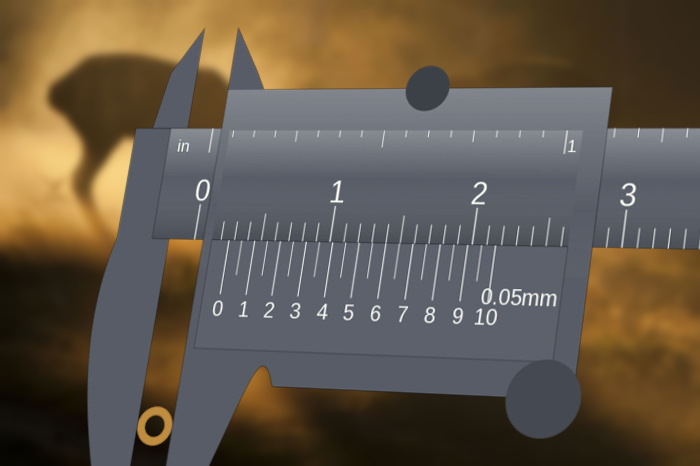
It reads 2.6 mm
